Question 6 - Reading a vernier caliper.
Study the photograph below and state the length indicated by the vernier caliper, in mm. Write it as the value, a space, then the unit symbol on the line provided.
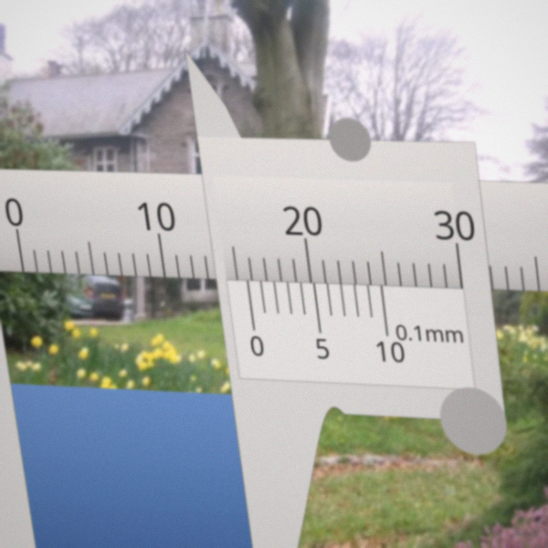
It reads 15.7 mm
